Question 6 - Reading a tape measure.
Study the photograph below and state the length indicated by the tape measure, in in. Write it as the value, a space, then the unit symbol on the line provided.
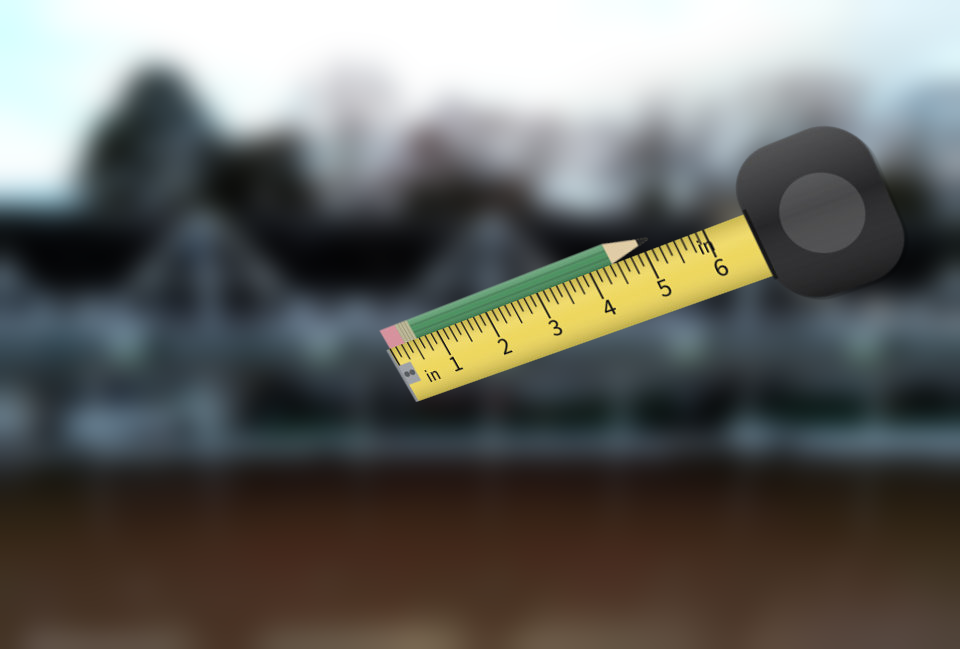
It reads 5.125 in
